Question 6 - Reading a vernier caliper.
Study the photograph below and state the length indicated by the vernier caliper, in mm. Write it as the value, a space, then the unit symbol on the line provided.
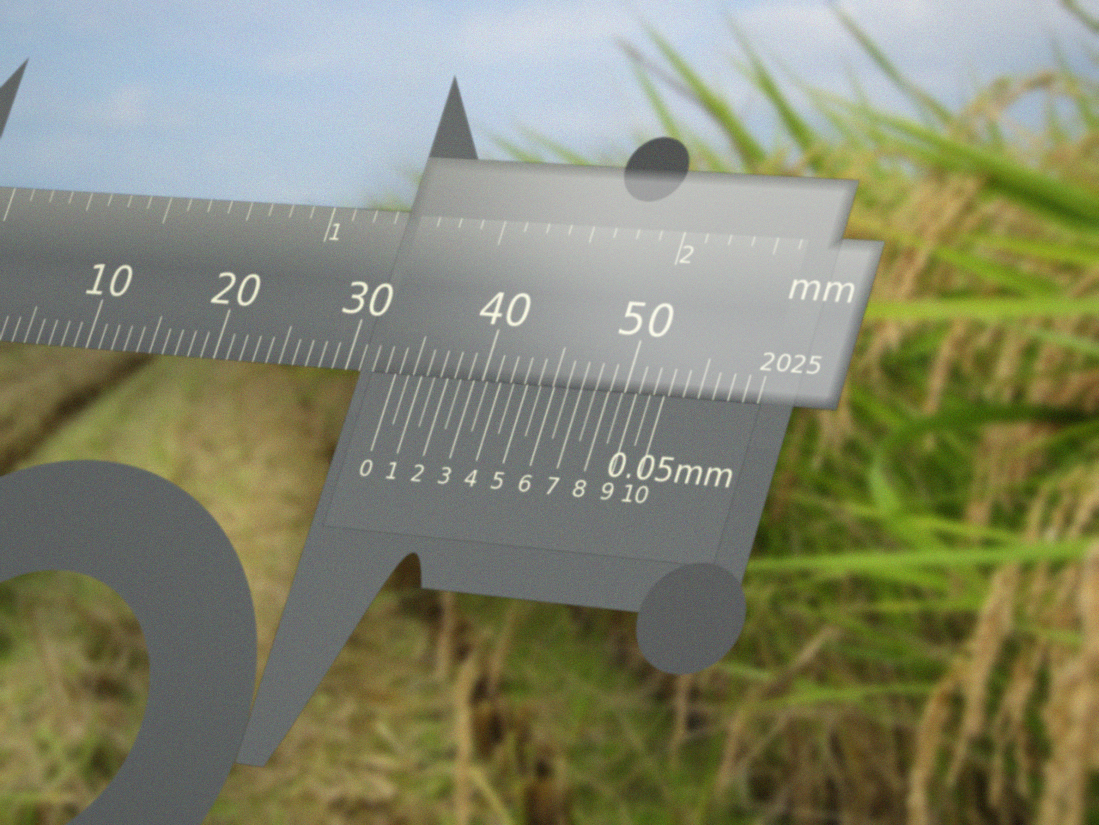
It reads 33.7 mm
